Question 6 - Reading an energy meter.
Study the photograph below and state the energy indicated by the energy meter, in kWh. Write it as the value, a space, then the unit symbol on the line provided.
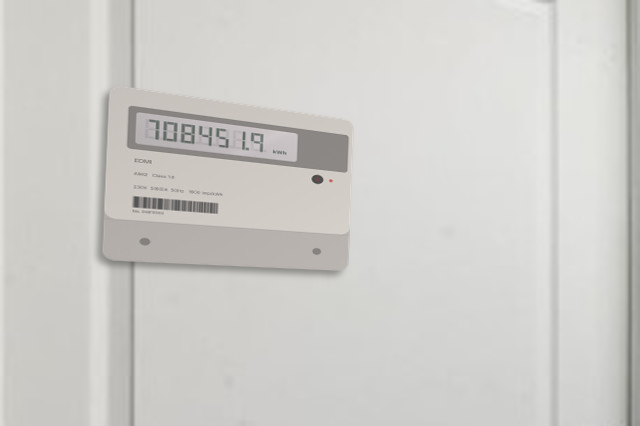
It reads 708451.9 kWh
